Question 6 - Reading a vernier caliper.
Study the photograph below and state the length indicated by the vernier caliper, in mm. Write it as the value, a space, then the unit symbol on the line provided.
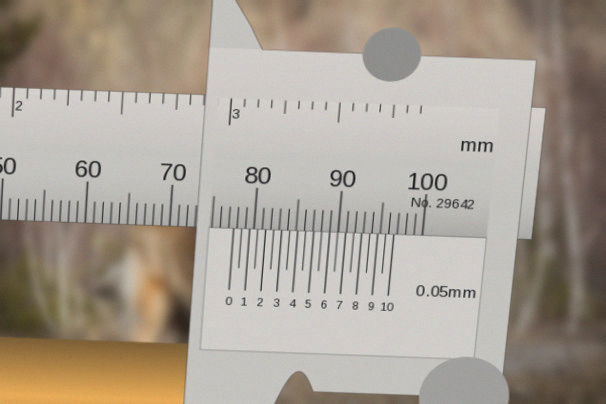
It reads 77.6 mm
